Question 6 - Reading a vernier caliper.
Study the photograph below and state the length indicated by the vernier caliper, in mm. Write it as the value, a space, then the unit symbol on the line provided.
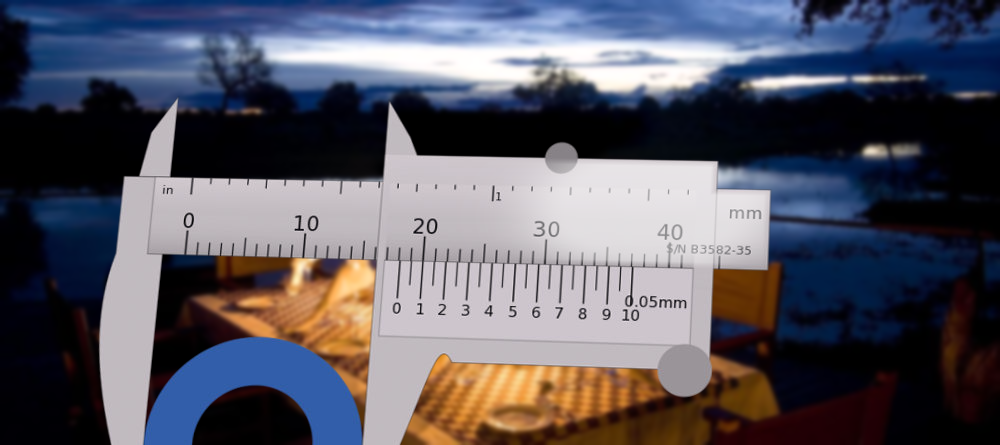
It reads 18.1 mm
